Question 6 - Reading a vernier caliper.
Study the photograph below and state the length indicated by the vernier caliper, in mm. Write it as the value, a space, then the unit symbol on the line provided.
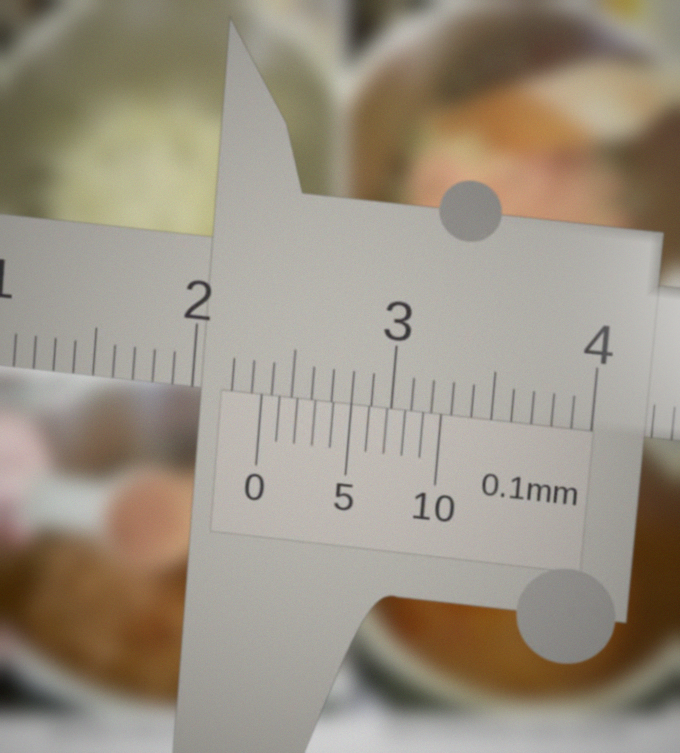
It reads 23.5 mm
